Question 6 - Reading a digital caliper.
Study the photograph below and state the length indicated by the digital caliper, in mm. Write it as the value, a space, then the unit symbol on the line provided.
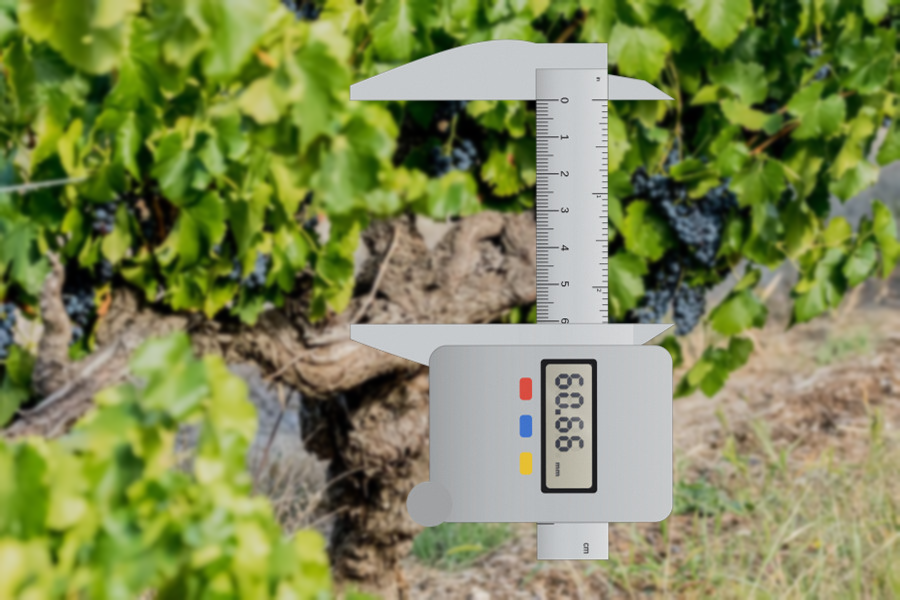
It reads 60.66 mm
